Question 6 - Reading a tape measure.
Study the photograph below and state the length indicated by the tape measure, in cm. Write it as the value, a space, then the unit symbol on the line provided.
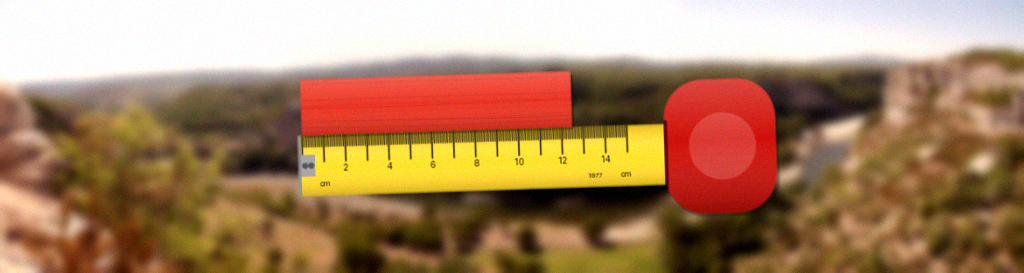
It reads 12.5 cm
